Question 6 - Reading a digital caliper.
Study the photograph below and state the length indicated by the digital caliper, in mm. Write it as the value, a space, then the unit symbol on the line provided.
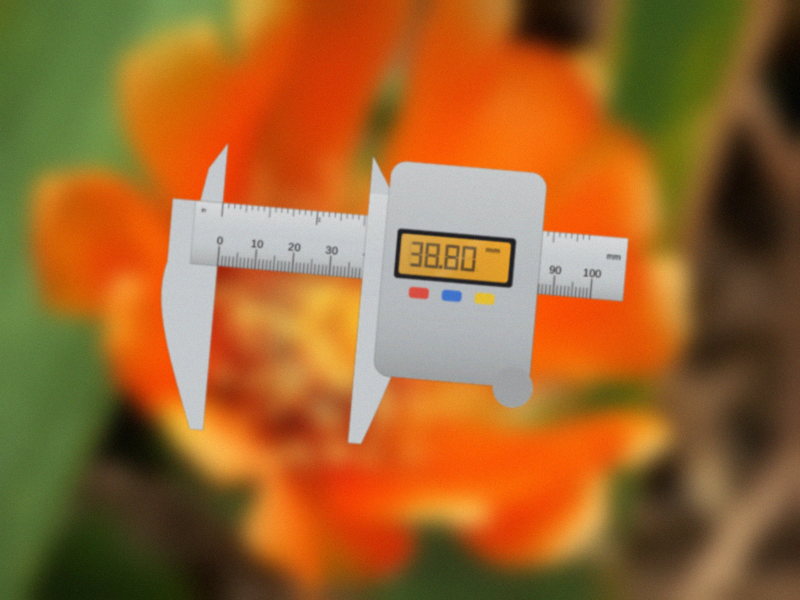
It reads 38.80 mm
